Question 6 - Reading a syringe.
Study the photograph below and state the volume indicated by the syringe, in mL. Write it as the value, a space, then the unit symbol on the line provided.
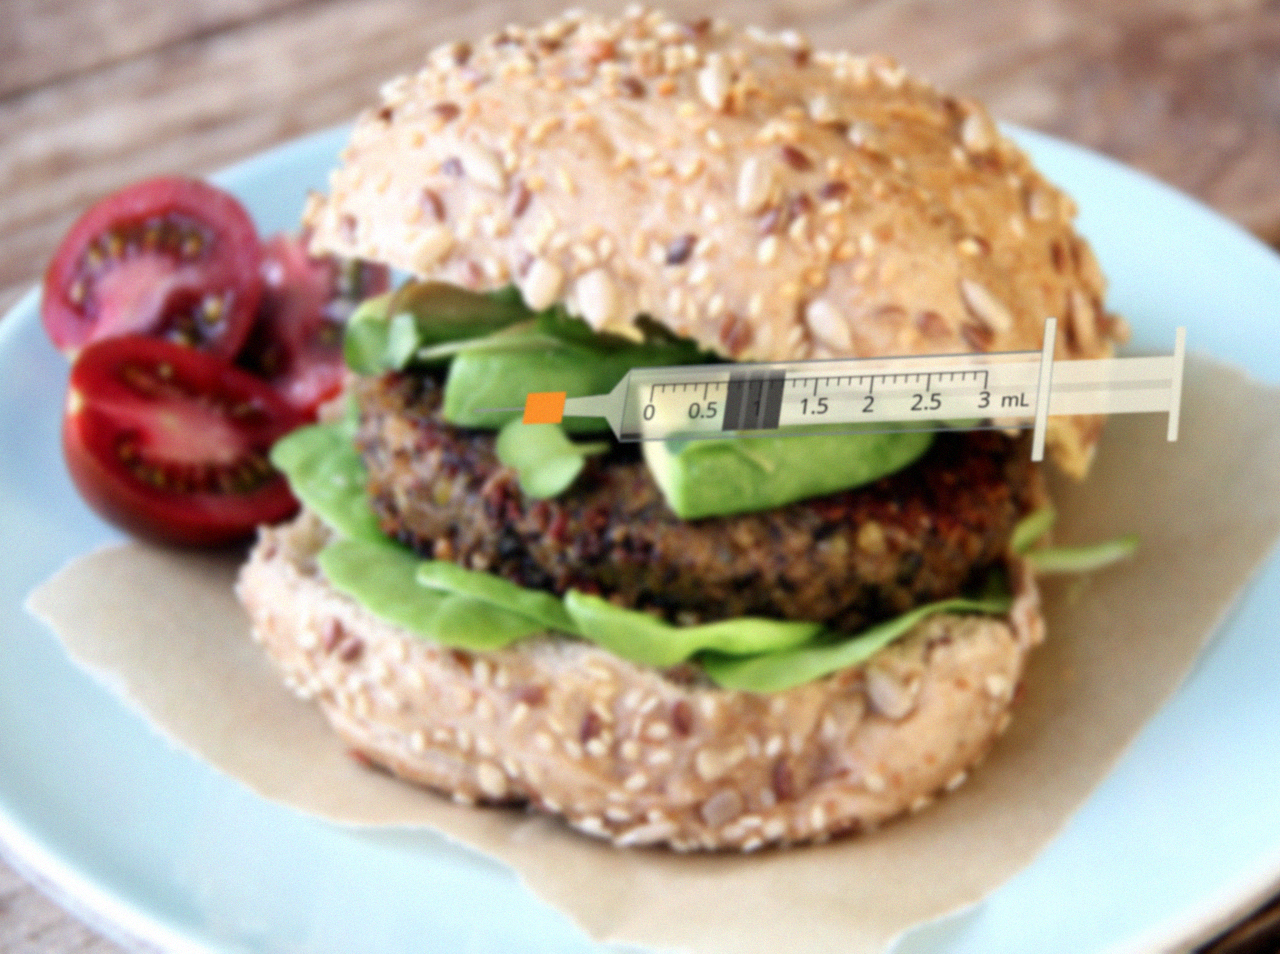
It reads 0.7 mL
